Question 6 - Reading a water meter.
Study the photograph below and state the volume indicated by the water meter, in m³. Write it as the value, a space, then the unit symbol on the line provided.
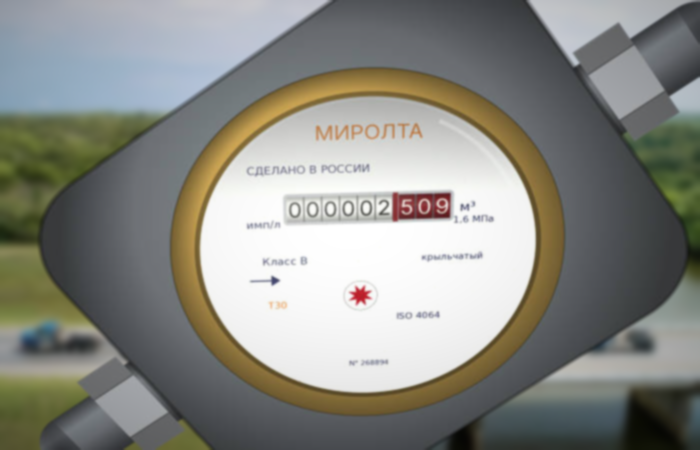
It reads 2.509 m³
